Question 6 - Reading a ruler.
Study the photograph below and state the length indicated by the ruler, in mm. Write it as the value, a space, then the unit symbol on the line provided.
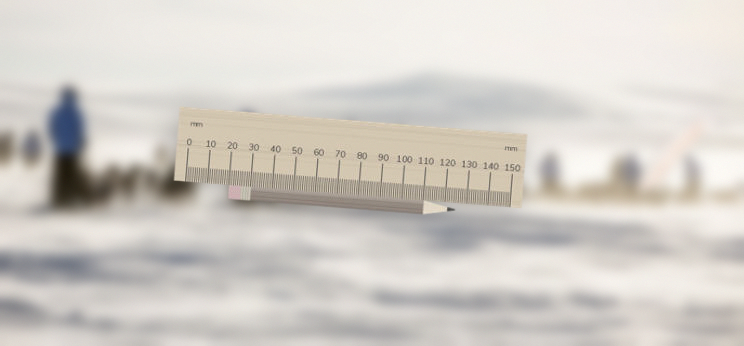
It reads 105 mm
